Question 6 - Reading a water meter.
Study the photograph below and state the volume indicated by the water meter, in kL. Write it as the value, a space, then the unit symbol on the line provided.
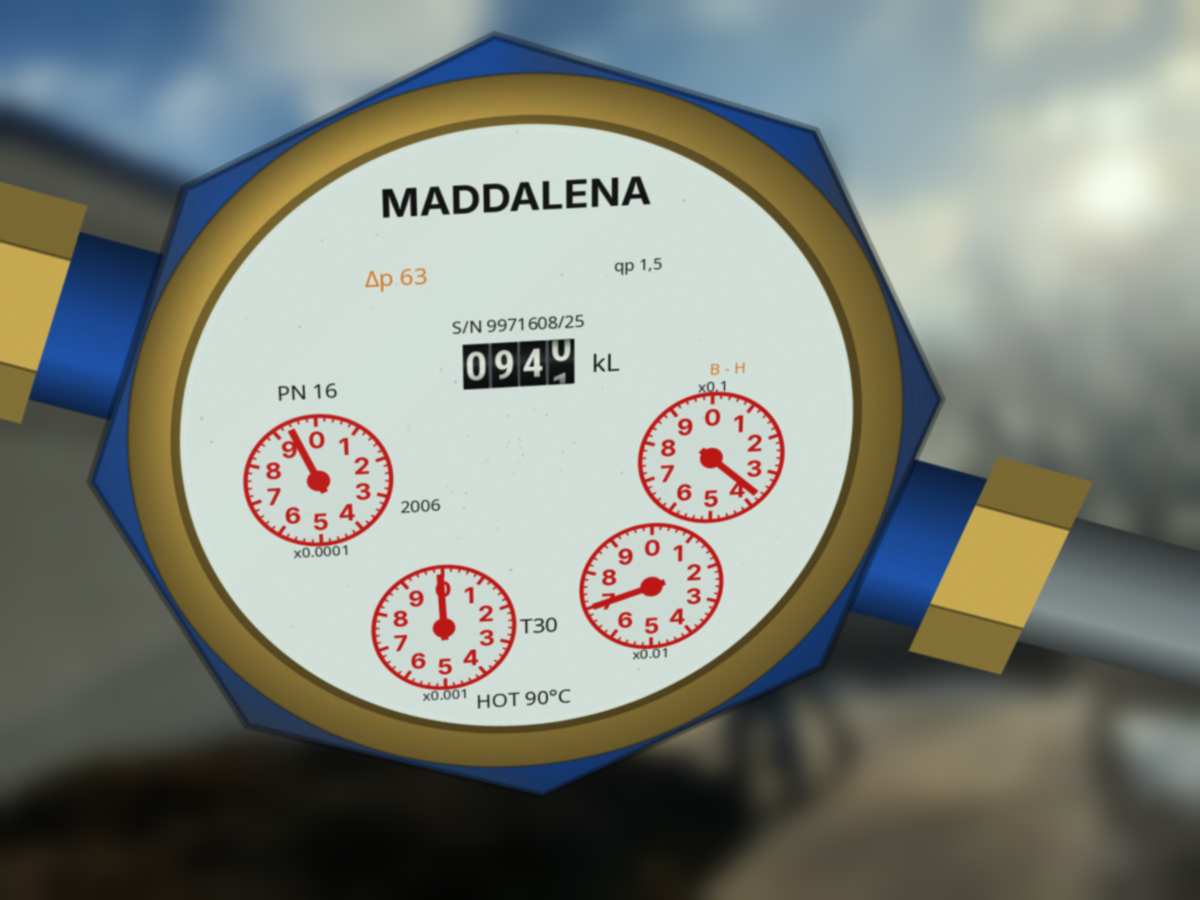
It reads 940.3699 kL
